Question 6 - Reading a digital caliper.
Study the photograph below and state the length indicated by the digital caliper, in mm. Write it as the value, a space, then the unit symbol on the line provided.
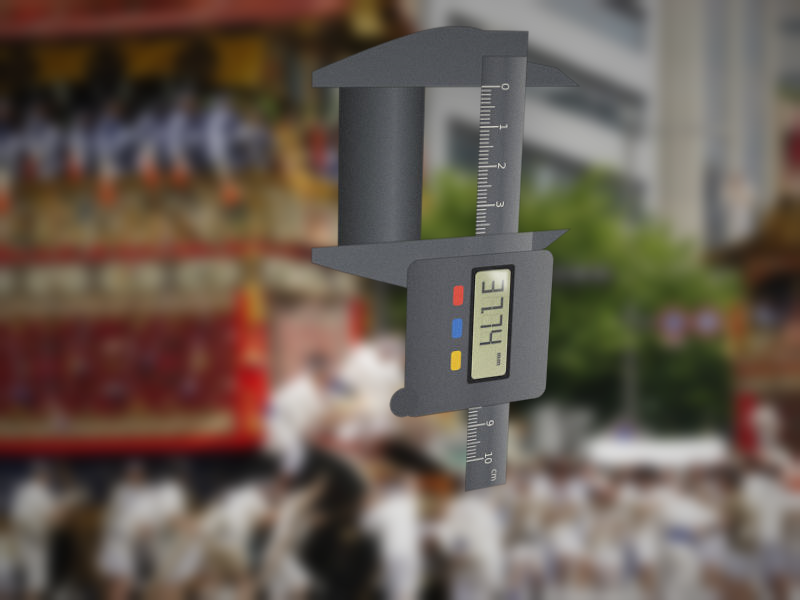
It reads 37.74 mm
